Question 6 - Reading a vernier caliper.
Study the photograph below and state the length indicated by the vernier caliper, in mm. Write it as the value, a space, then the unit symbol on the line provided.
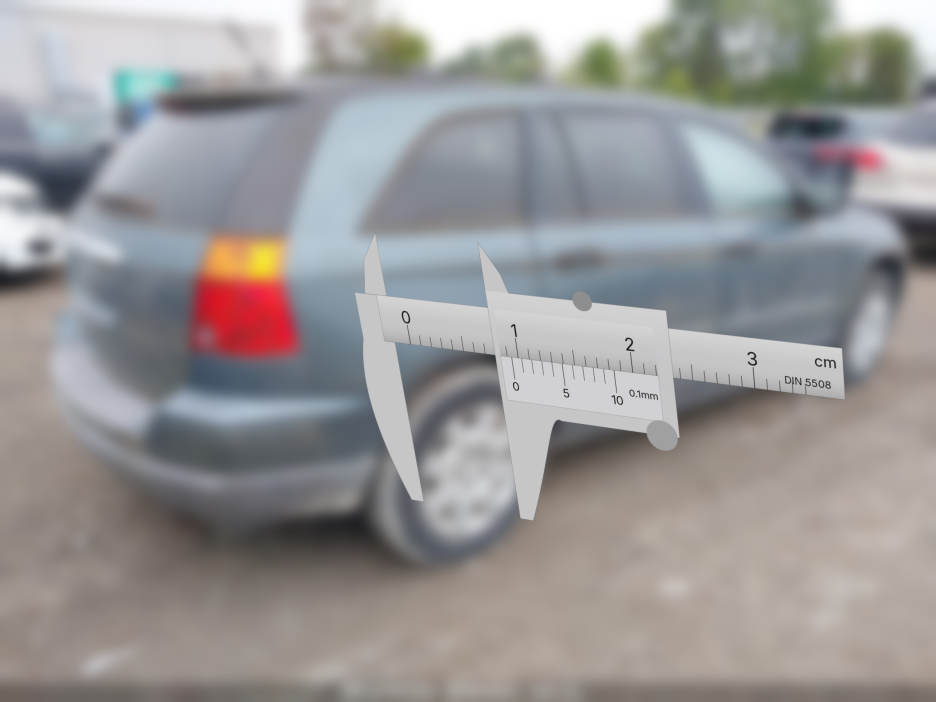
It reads 9.4 mm
